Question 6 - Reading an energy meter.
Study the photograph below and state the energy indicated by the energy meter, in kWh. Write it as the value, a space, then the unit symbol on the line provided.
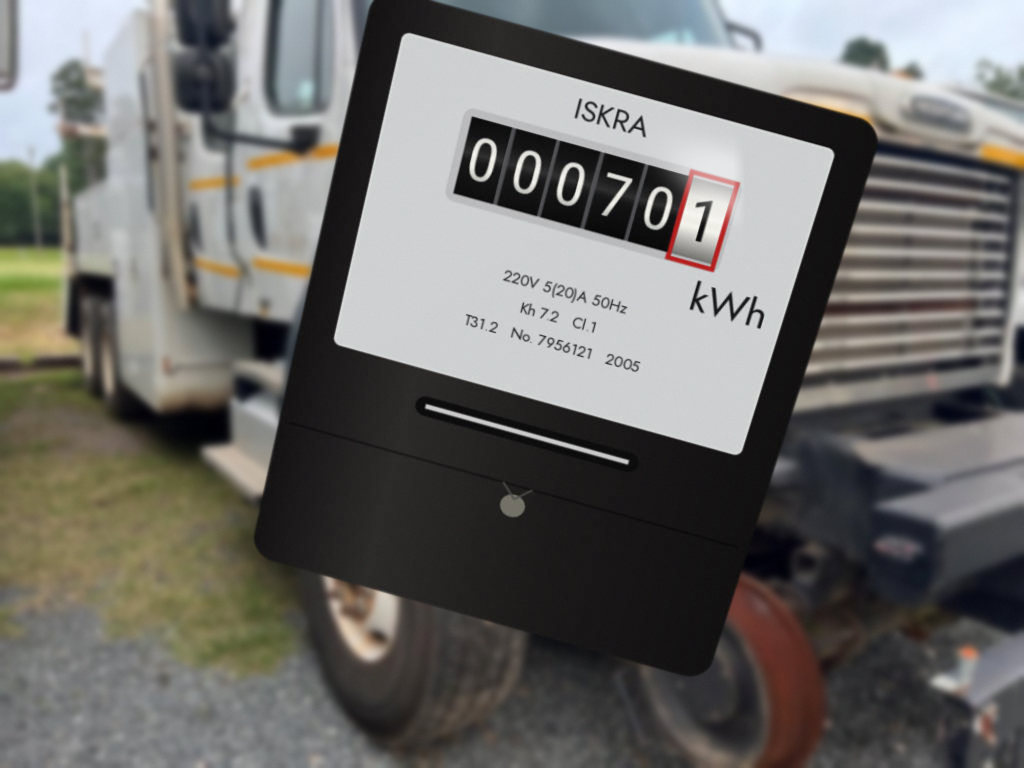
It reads 70.1 kWh
